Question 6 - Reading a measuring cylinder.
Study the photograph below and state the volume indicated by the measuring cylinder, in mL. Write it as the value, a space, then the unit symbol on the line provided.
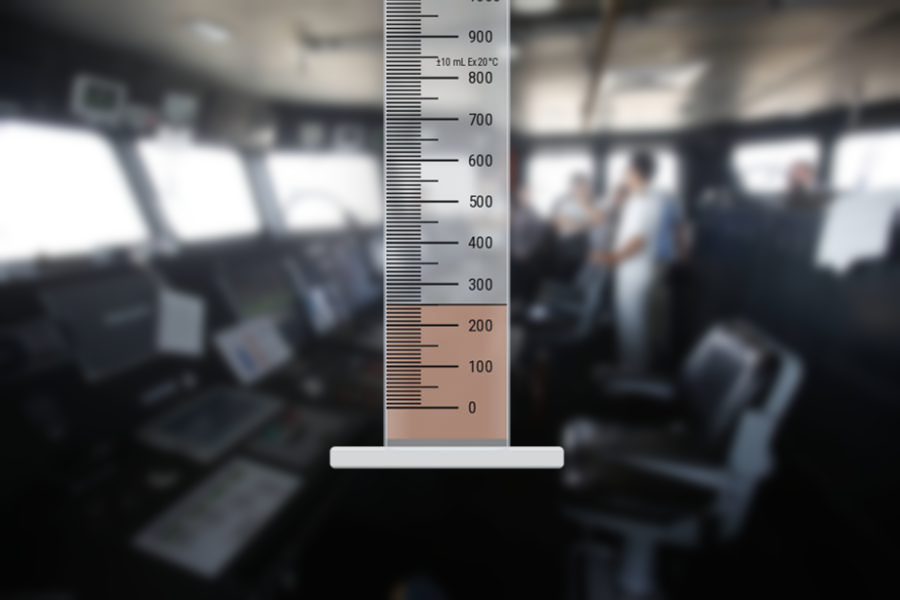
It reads 250 mL
